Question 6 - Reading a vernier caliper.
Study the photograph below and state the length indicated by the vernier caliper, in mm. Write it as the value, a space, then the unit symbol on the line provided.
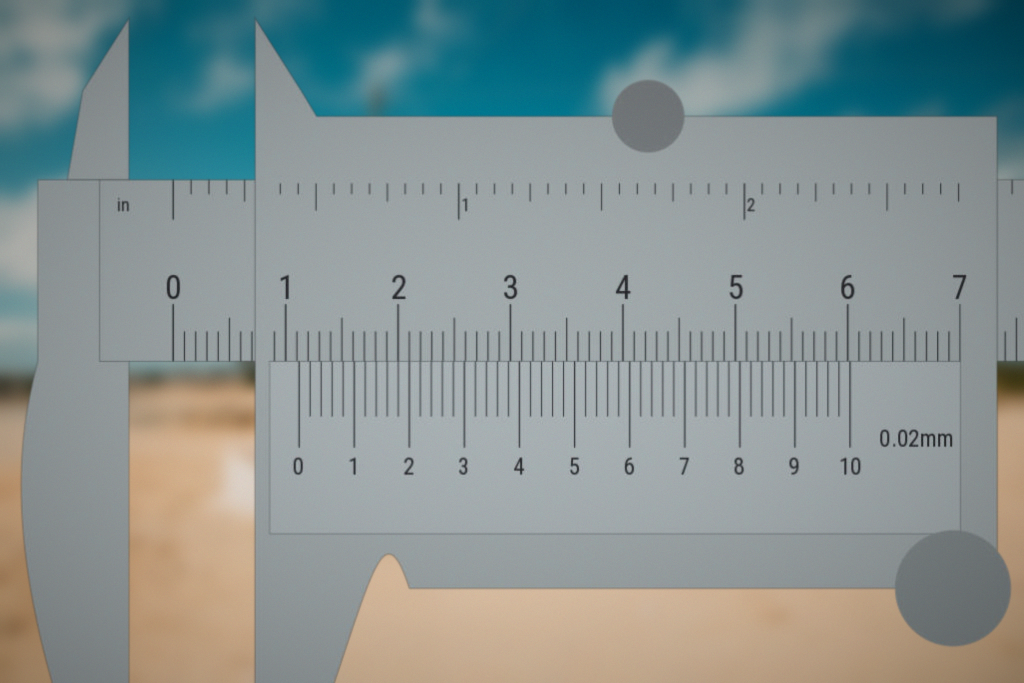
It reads 11.2 mm
